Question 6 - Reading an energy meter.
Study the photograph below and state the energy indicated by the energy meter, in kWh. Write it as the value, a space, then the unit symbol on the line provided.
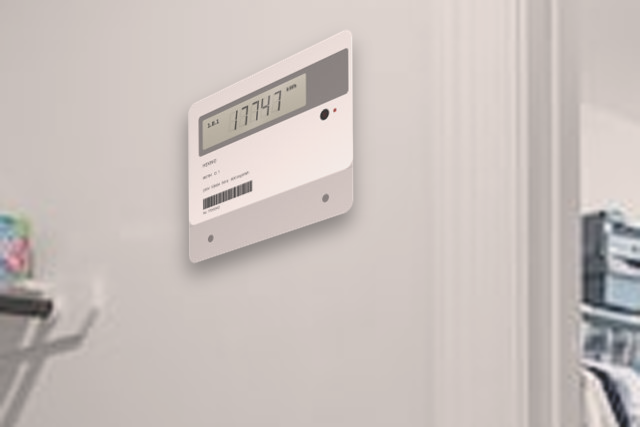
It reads 17747 kWh
